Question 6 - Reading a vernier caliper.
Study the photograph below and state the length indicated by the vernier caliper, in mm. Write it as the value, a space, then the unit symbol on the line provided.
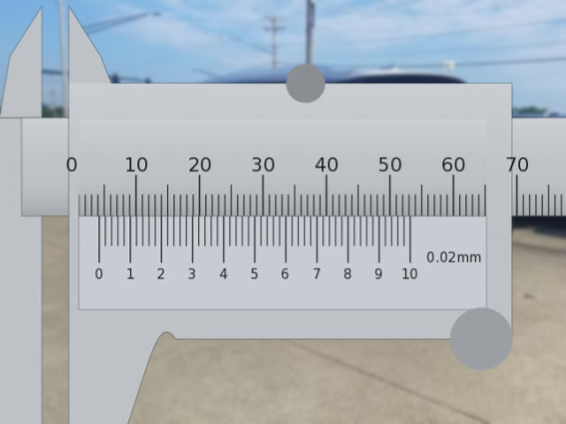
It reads 4.2 mm
